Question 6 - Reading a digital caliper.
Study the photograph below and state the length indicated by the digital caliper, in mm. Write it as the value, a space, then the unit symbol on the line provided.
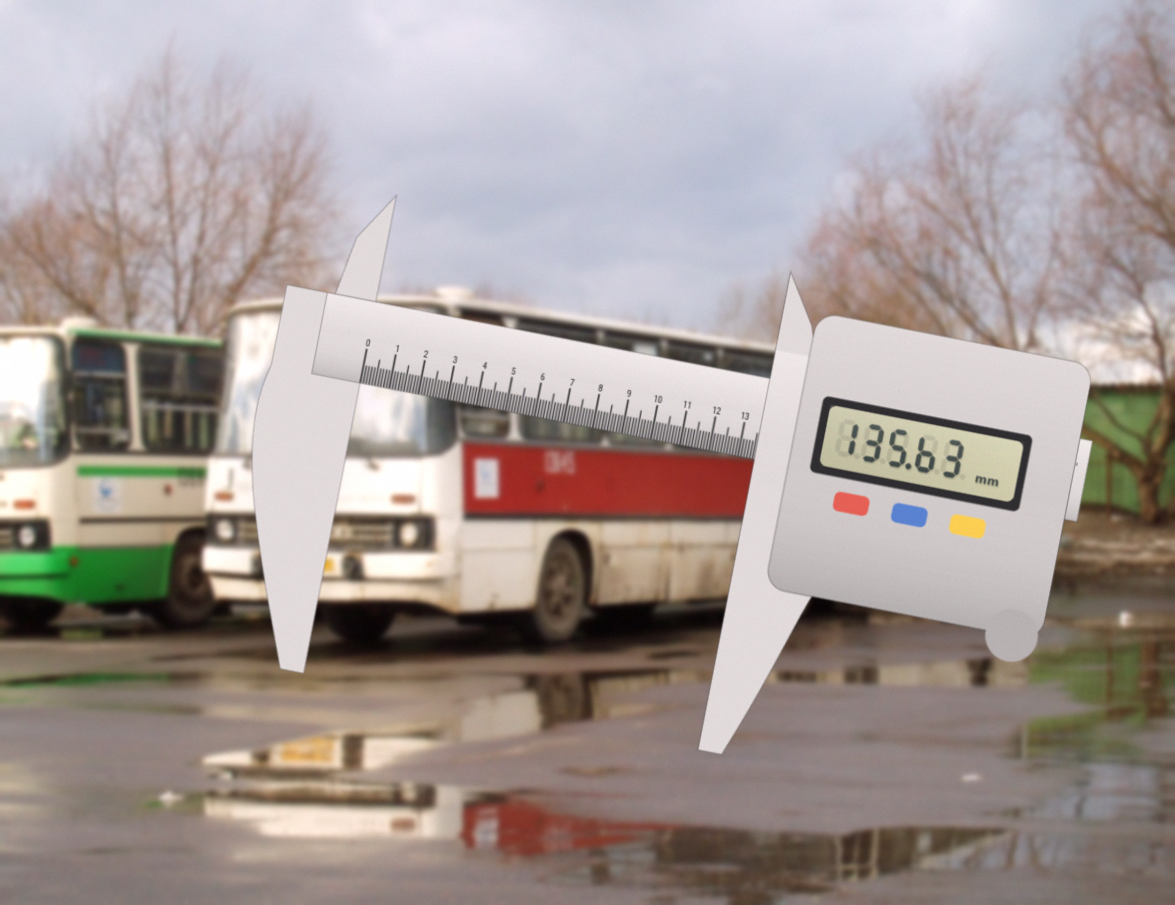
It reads 135.63 mm
